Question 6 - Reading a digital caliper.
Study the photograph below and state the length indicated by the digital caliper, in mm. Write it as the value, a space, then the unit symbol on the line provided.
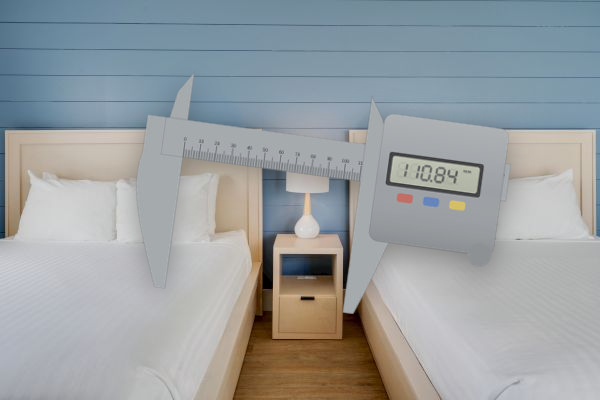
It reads 110.84 mm
